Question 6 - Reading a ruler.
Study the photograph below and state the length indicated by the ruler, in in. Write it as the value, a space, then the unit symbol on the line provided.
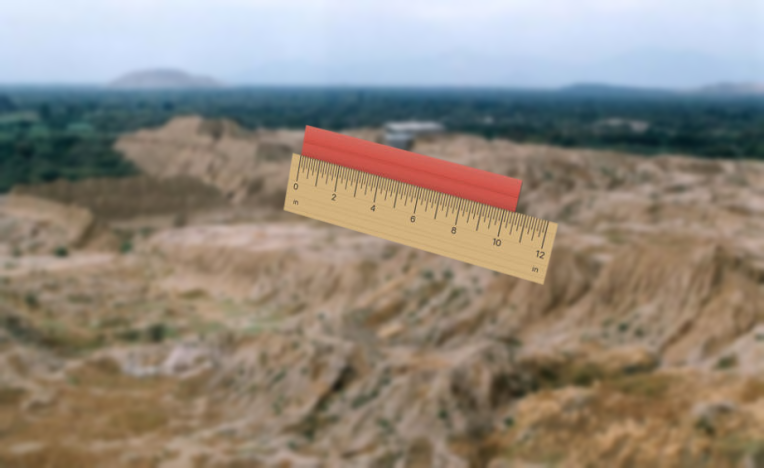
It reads 10.5 in
